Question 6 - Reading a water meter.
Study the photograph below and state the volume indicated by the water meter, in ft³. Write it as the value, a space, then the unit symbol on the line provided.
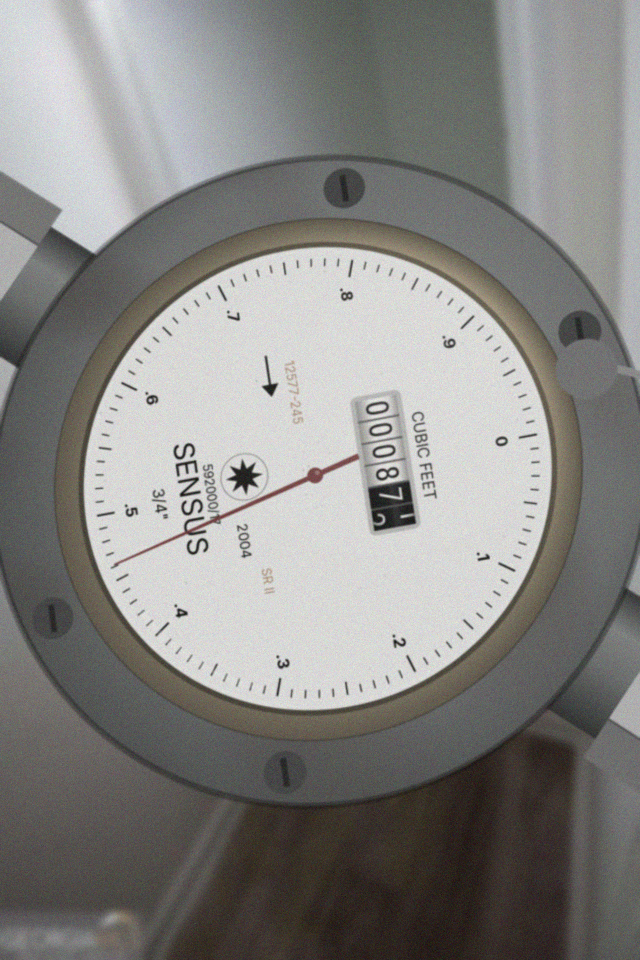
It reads 871.46 ft³
